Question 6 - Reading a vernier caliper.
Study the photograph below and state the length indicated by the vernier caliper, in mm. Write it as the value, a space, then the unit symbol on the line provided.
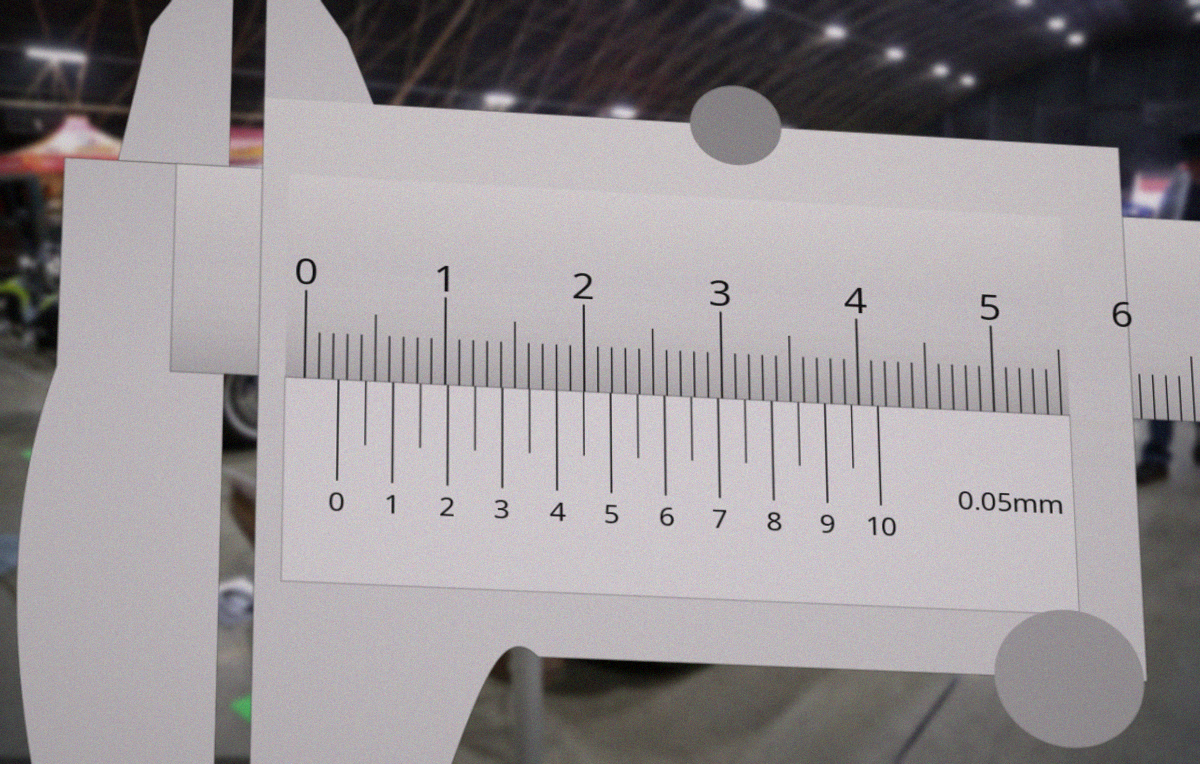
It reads 2.4 mm
